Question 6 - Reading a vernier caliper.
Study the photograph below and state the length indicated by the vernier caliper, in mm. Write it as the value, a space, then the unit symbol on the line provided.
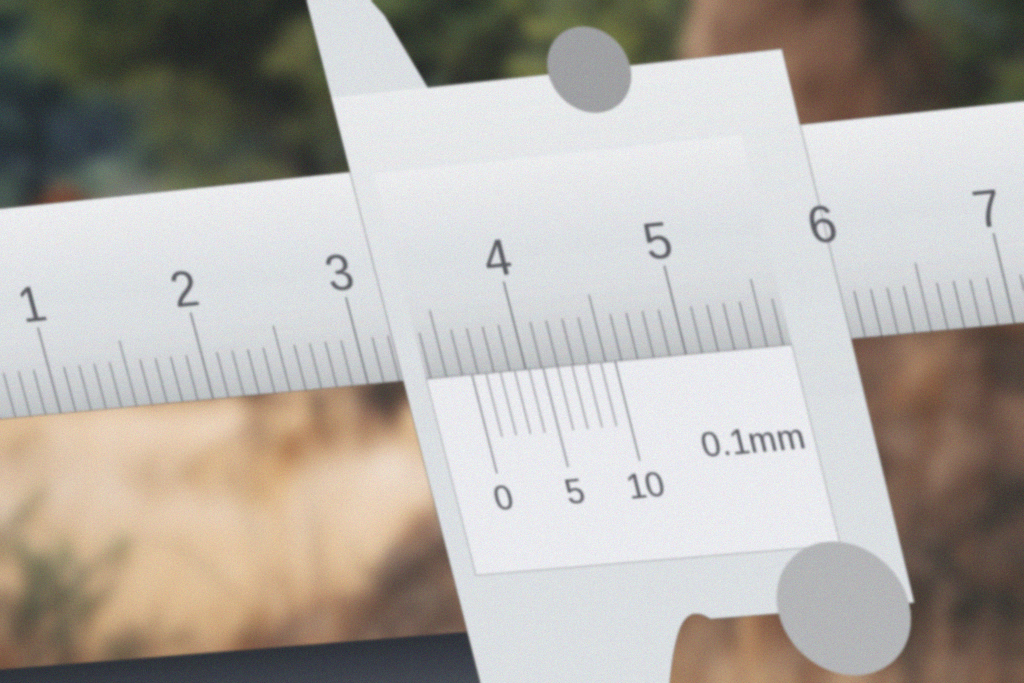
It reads 36.6 mm
